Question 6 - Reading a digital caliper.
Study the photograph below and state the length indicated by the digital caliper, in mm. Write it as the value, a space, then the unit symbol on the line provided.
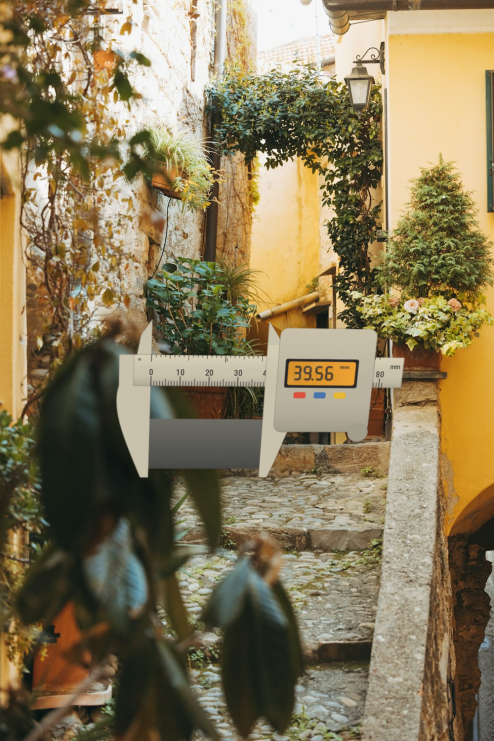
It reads 39.56 mm
